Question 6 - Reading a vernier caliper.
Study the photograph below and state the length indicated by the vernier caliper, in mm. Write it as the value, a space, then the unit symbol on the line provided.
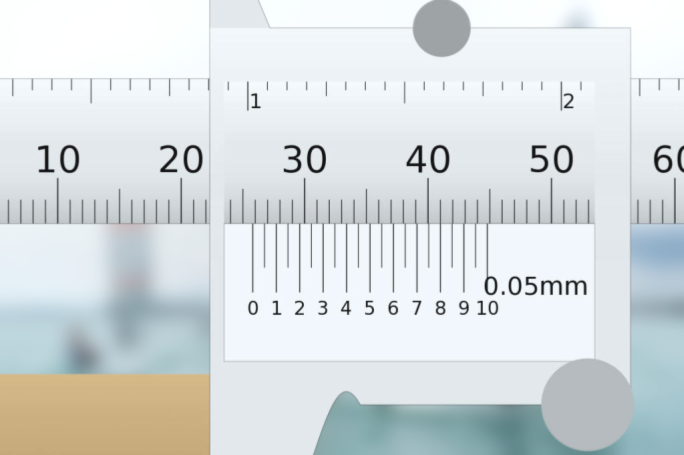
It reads 25.8 mm
